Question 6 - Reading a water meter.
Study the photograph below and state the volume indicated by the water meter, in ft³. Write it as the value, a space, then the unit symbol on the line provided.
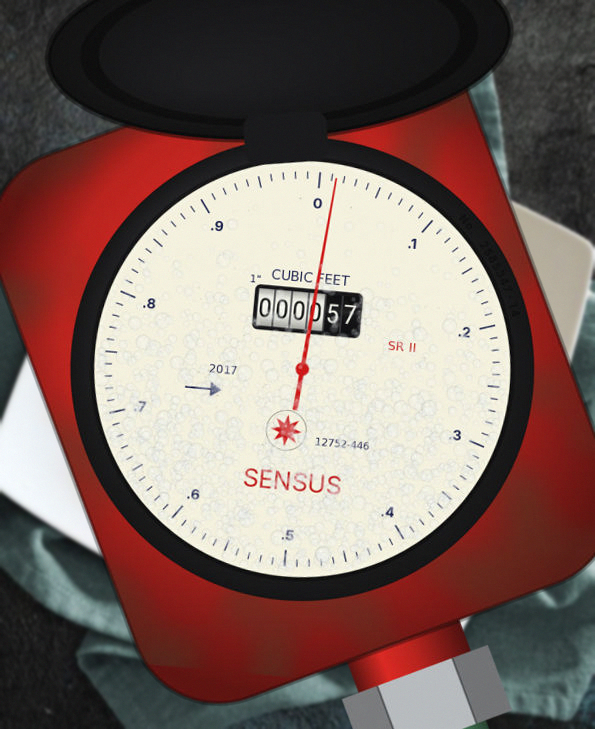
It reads 57.01 ft³
